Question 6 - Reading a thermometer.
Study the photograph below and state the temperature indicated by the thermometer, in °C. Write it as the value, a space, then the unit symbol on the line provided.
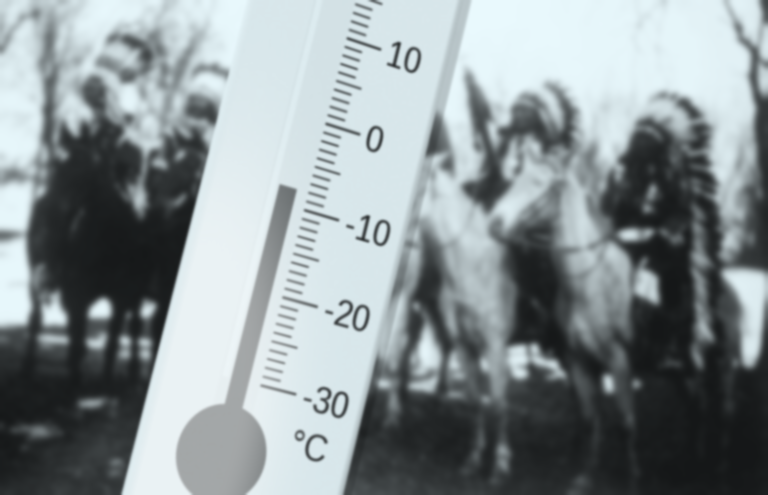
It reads -8 °C
